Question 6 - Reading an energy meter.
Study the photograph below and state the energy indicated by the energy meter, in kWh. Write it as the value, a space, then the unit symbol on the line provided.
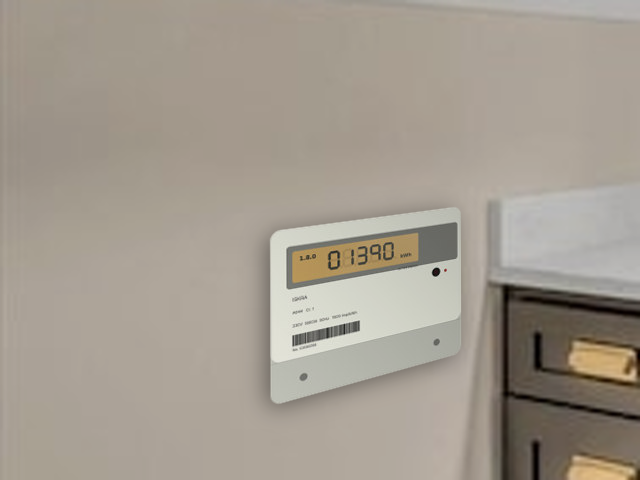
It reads 1390 kWh
